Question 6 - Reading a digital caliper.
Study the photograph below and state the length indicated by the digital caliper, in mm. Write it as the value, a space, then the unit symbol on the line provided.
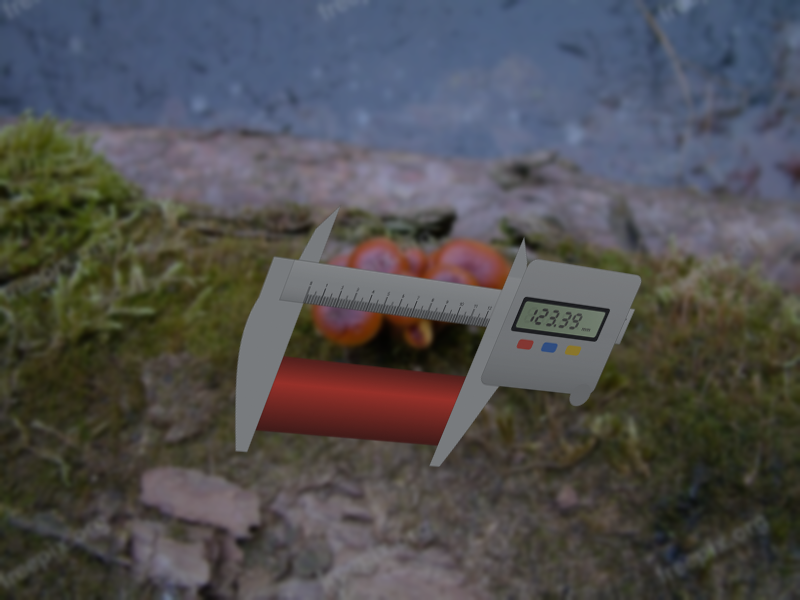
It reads 123.39 mm
